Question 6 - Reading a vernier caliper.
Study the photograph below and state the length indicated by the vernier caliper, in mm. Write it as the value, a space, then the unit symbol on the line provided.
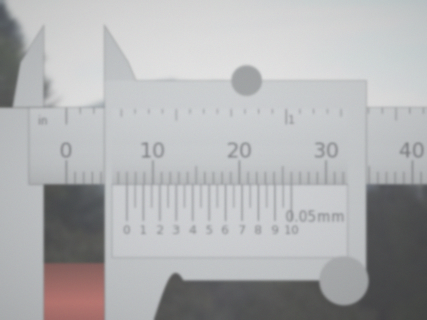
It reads 7.0 mm
